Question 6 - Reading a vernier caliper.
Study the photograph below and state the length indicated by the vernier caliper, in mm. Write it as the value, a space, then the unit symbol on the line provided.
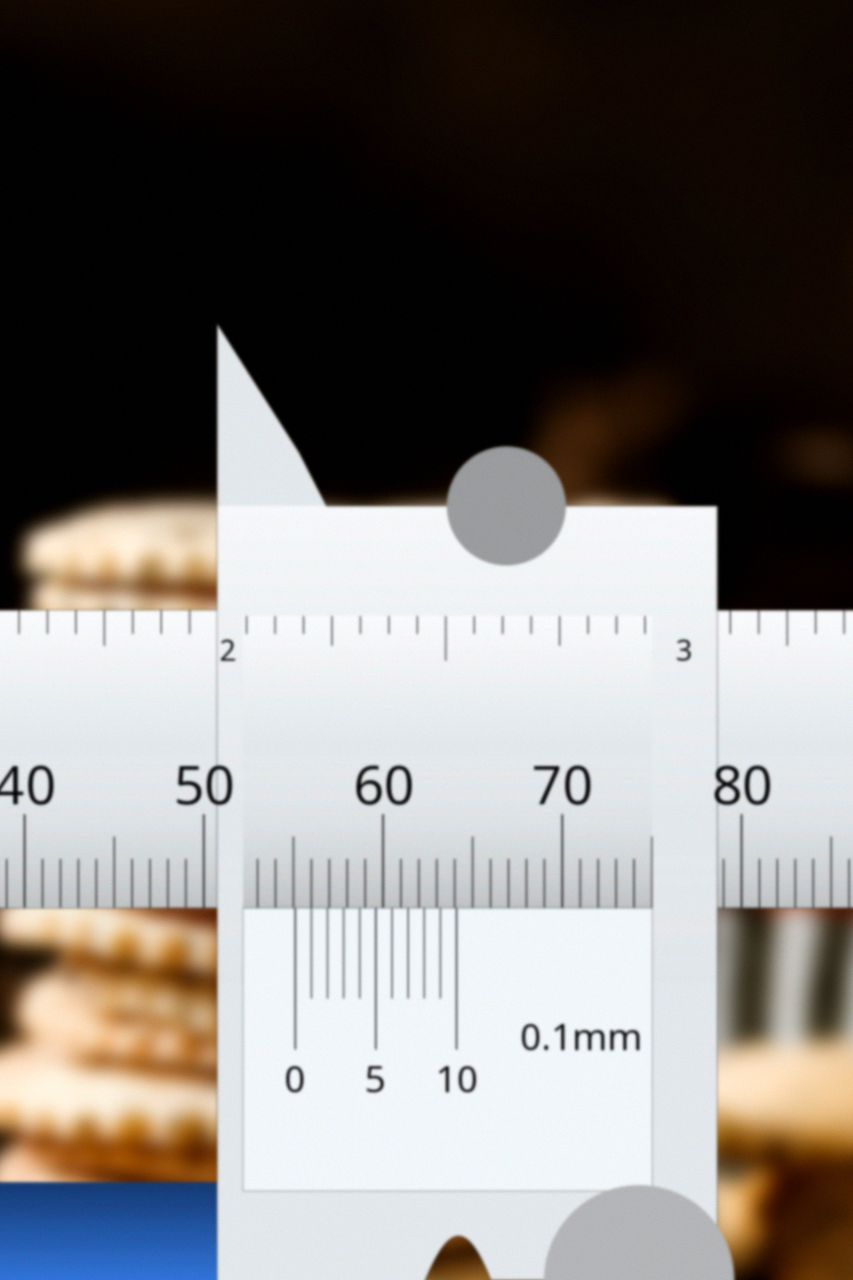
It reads 55.1 mm
